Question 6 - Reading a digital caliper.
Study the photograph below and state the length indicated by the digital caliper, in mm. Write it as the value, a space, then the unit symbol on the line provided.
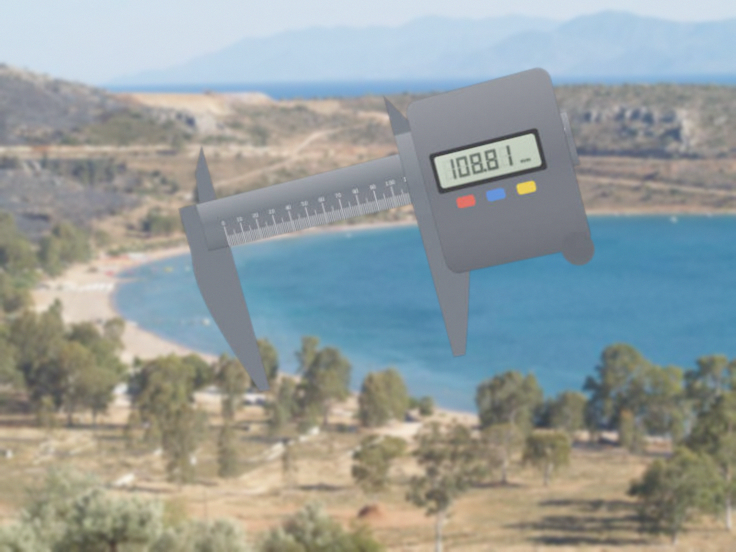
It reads 108.81 mm
